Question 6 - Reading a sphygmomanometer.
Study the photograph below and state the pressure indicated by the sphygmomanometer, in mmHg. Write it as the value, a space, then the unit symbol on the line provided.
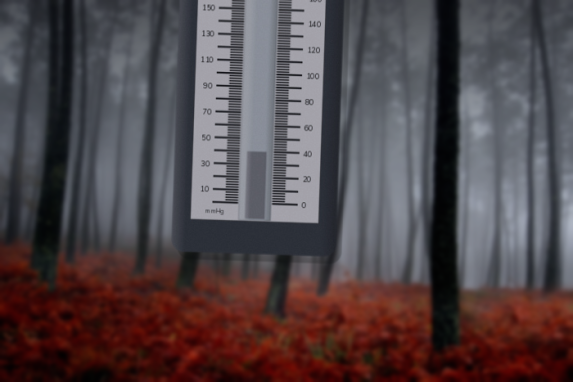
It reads 40 mmHg
